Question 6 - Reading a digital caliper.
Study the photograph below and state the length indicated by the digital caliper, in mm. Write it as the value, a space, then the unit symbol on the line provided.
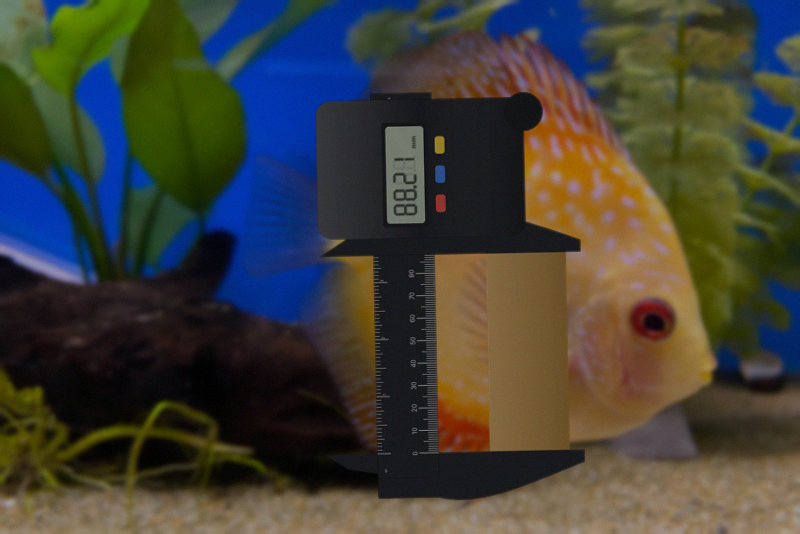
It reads 88.21 mm
